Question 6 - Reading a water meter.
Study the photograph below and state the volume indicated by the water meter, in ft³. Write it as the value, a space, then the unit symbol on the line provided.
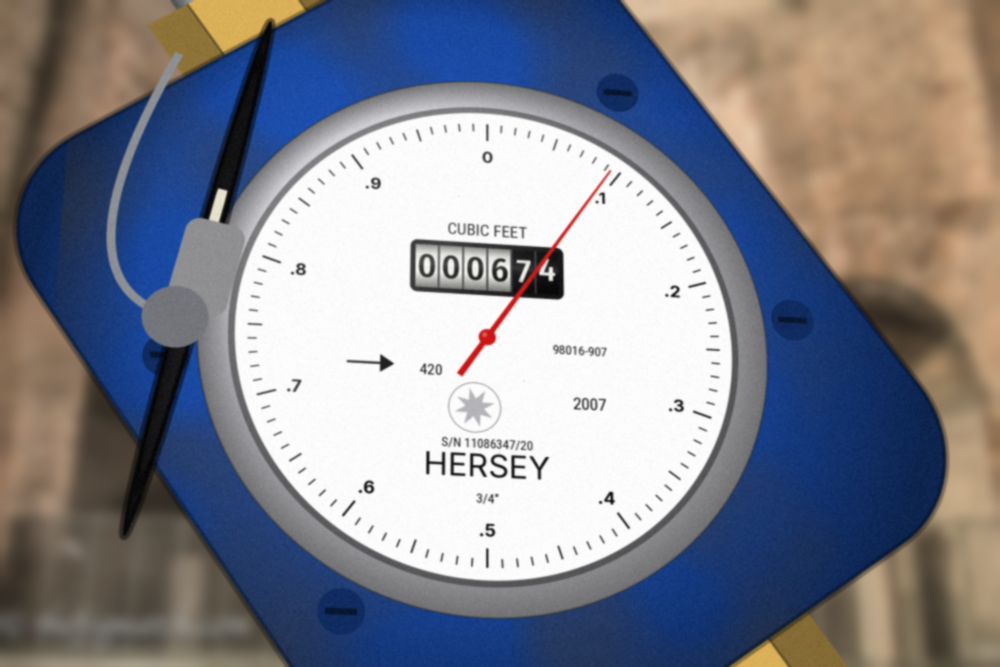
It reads 674.09 ft³
